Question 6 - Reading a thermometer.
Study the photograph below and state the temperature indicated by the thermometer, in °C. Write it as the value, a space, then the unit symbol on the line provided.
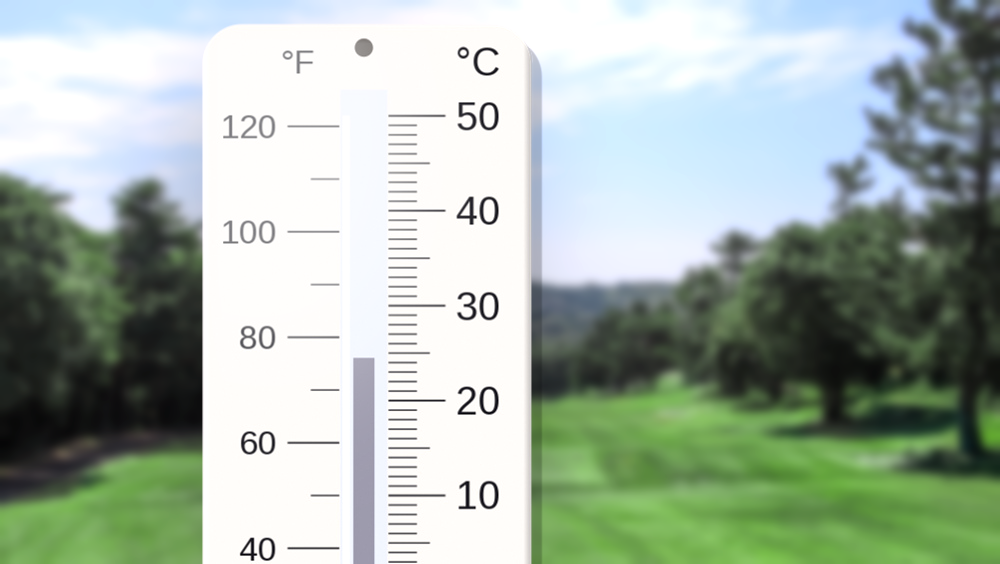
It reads 24.5 °C
